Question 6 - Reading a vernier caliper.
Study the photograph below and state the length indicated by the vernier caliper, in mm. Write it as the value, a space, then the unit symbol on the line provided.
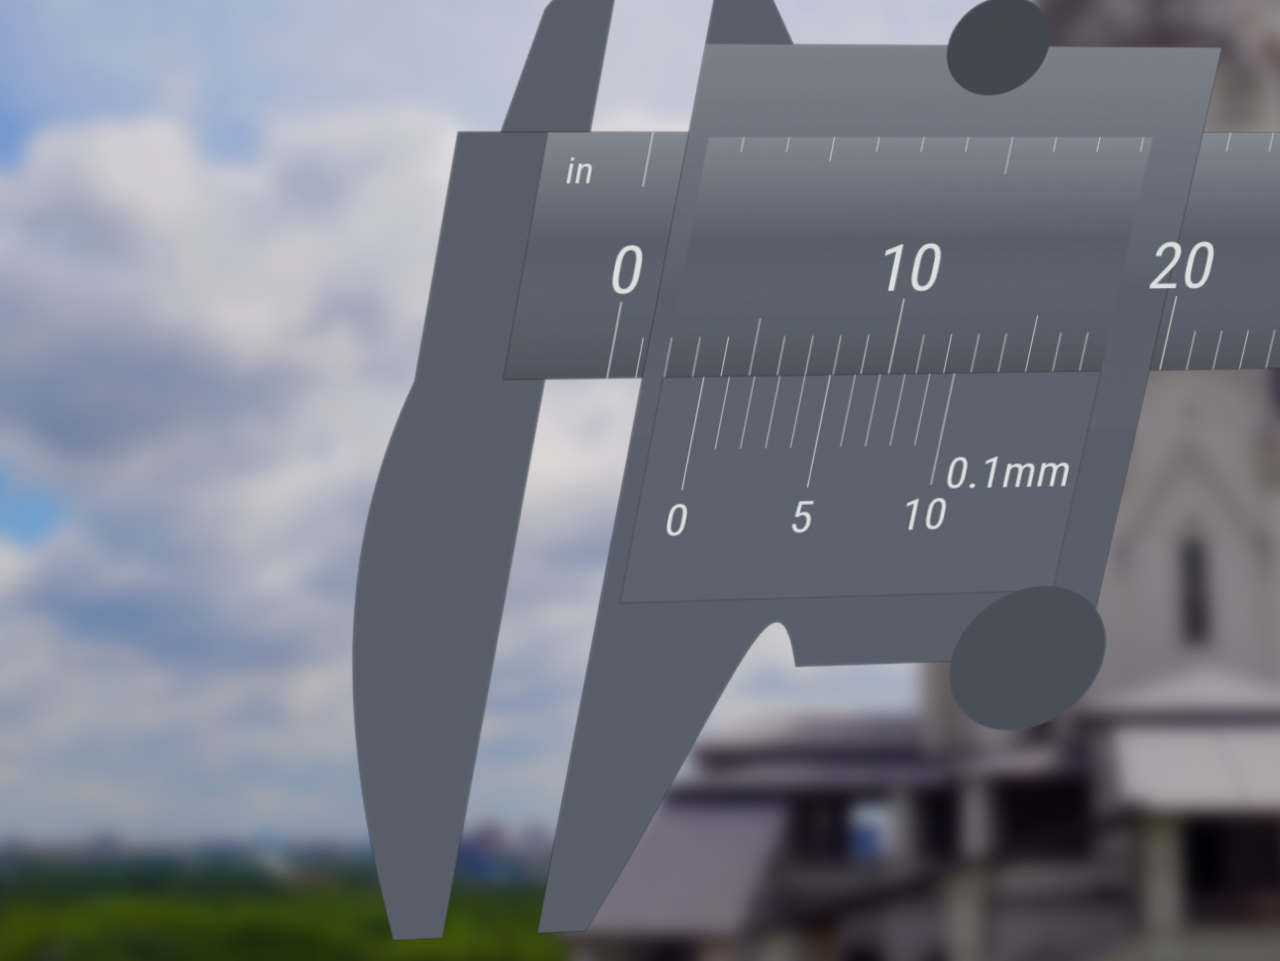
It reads 3.4 mm
